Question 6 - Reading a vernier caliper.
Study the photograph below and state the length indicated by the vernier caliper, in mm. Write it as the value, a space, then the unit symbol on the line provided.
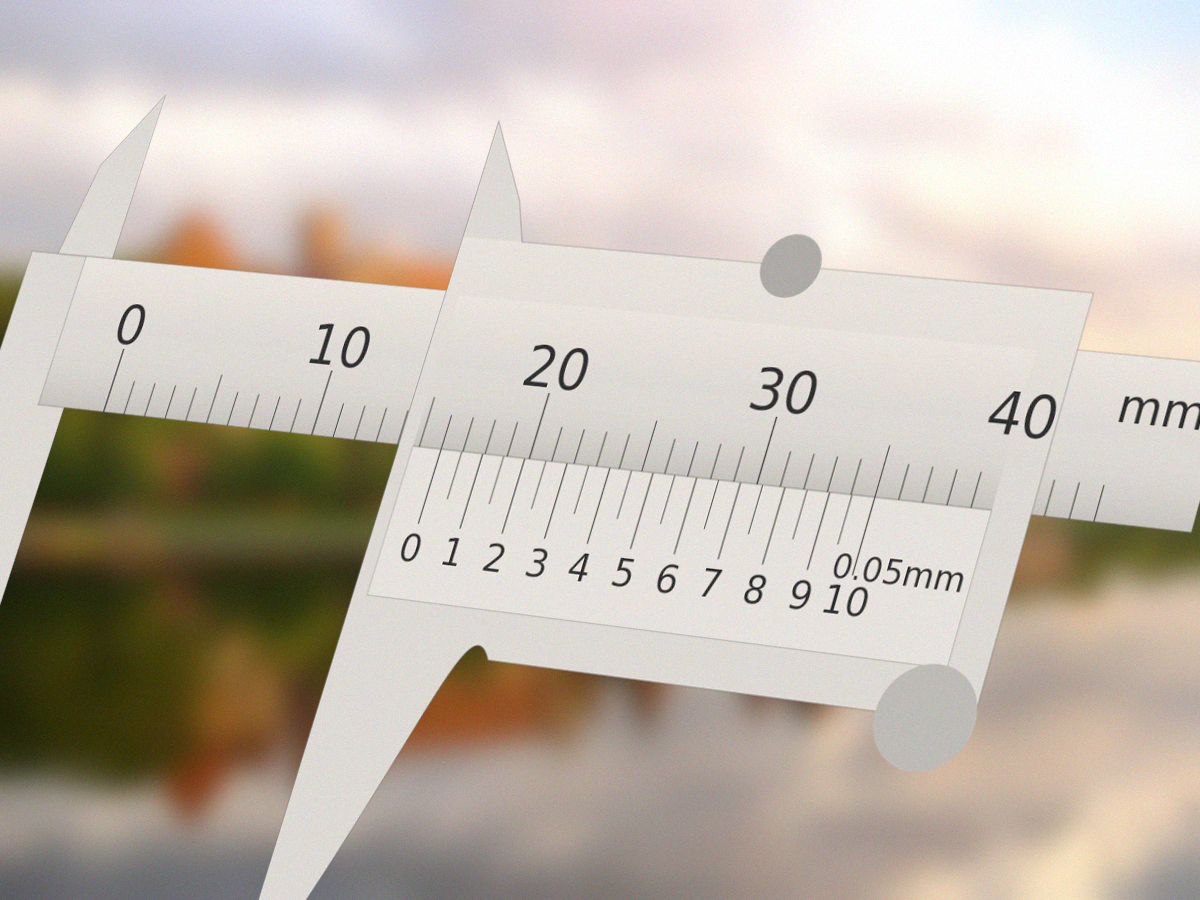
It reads 16.0 mm
